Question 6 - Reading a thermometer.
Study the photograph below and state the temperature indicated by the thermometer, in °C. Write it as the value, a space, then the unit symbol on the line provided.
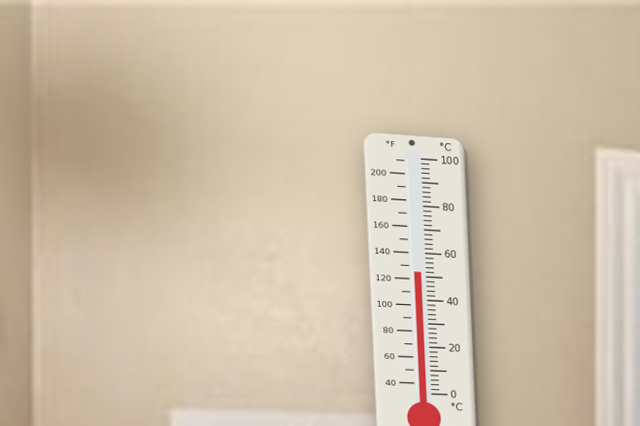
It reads 52 °C
